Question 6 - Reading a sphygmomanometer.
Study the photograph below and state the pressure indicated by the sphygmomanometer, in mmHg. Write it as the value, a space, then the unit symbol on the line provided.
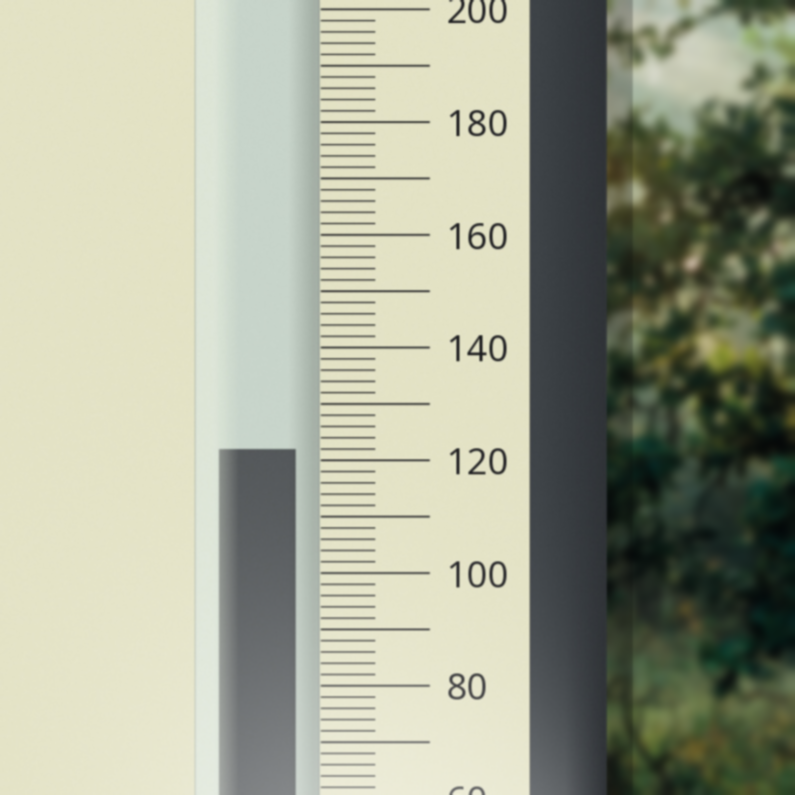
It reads 122 mmHg
